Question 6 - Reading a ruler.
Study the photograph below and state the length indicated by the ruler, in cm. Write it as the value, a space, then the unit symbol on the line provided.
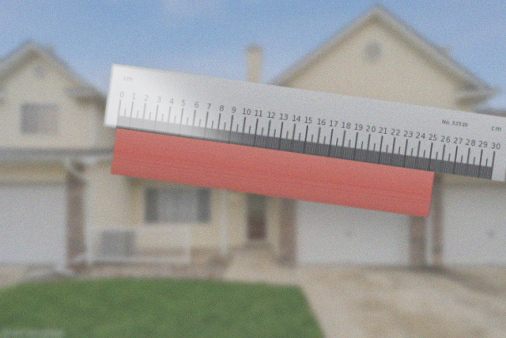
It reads 25.5 cm
